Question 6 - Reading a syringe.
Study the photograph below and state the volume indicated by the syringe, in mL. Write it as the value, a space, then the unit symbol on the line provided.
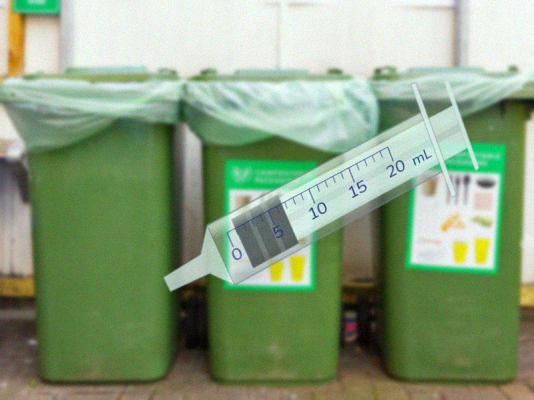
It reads 1 mL
